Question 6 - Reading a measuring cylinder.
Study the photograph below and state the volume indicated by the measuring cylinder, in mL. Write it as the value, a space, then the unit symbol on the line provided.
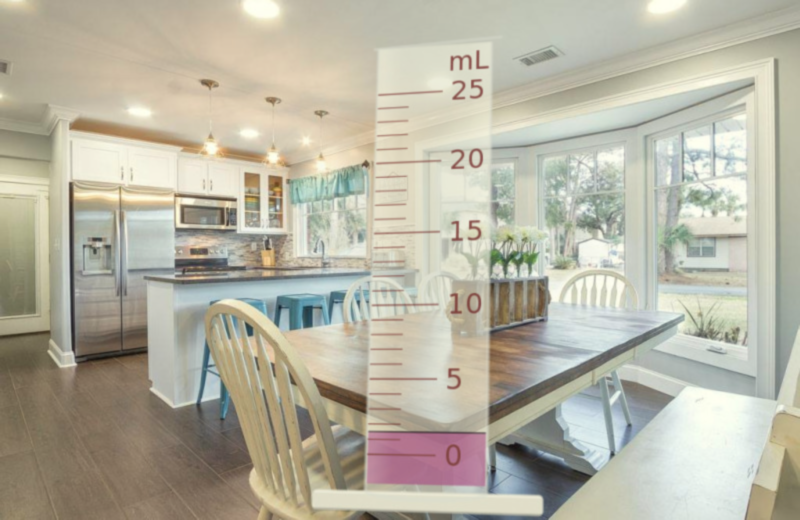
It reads 1.5 mL
